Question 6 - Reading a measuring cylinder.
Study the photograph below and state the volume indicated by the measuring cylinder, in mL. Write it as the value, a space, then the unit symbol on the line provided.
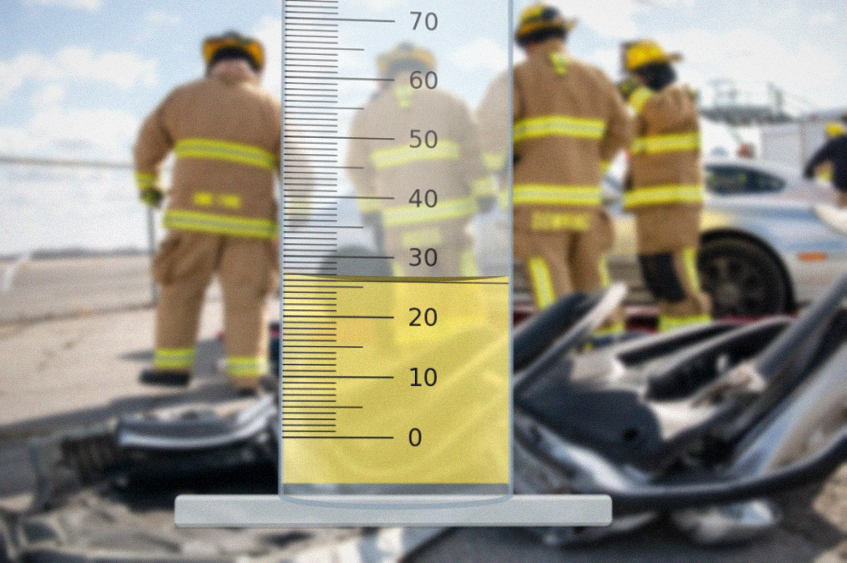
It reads 26 mL
